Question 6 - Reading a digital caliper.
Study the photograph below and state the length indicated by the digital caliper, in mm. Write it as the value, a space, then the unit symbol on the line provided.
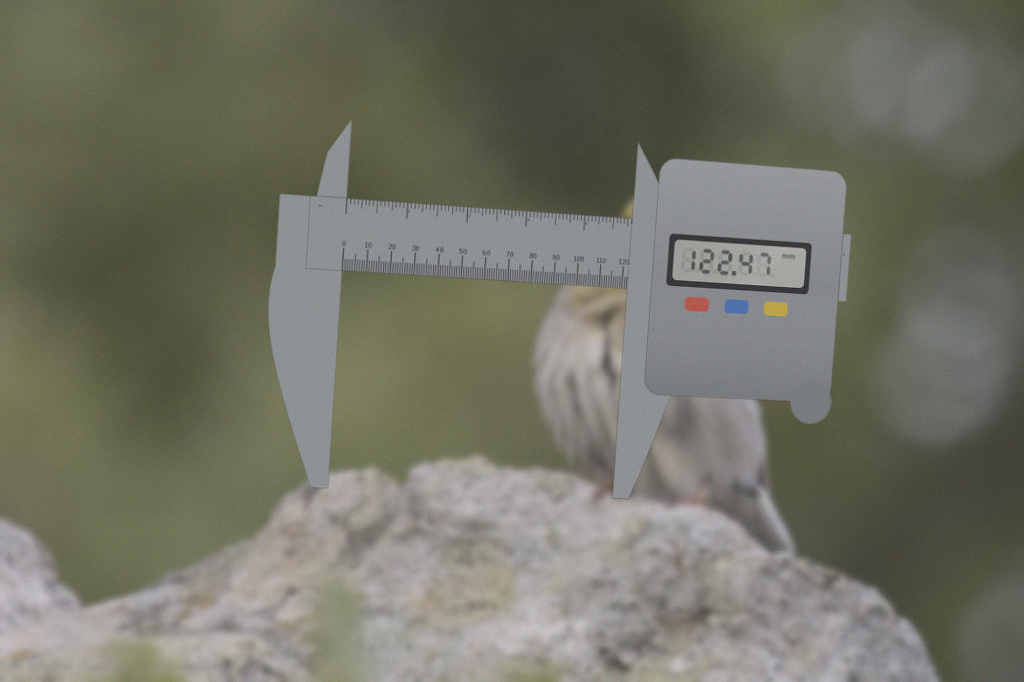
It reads 122.47 mm
